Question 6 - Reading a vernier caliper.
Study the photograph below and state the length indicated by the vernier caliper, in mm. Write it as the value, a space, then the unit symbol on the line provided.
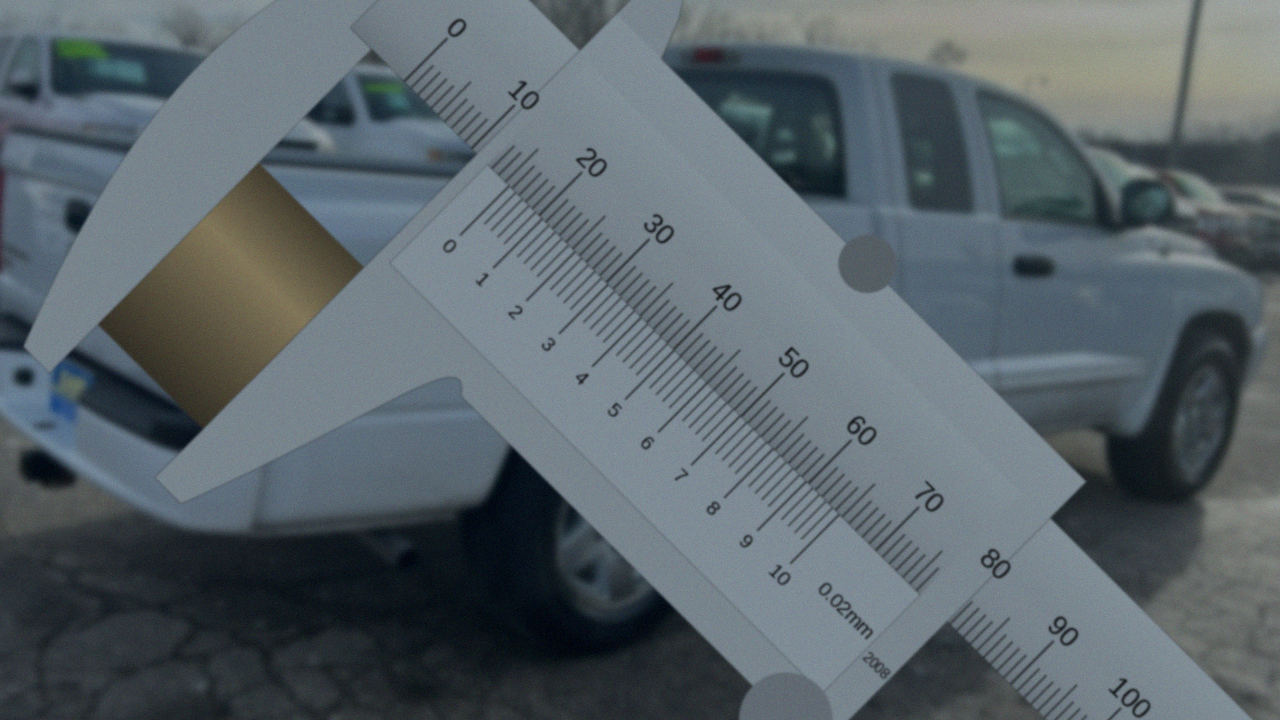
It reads 15.6 mm
